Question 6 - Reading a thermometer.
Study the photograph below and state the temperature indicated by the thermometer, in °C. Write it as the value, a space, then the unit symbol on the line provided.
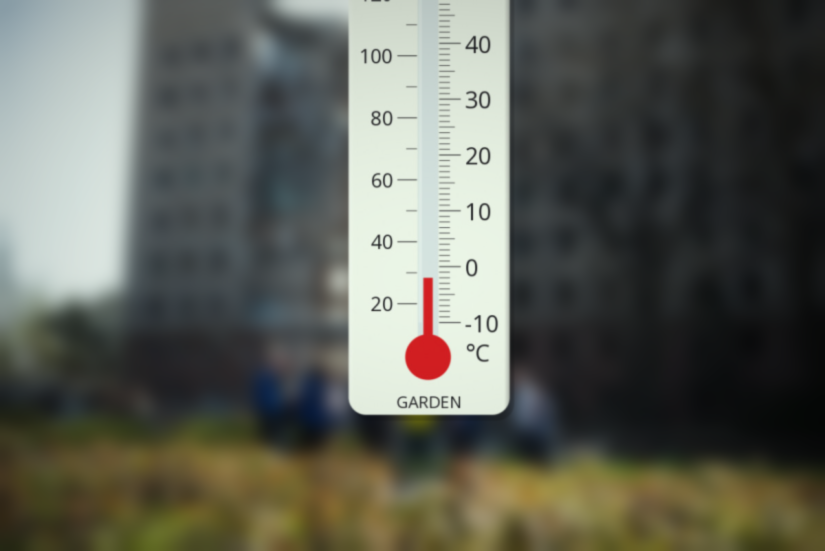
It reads -2 °C
